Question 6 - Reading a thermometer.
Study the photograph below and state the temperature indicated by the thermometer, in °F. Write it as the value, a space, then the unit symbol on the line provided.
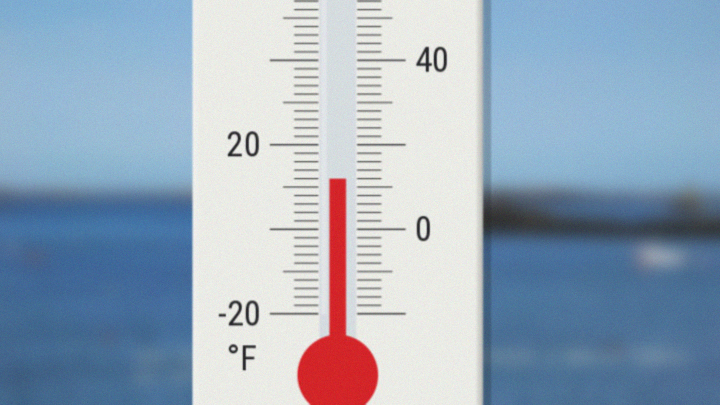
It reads 12 °F
